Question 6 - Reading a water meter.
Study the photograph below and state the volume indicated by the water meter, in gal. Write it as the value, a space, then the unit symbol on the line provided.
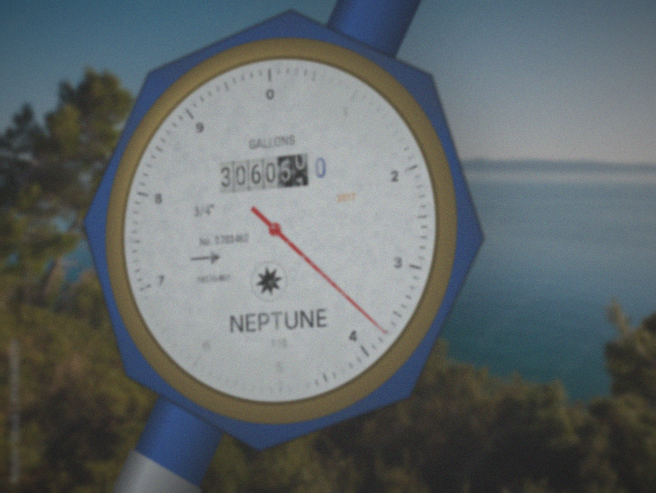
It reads 3060503.7 gal
